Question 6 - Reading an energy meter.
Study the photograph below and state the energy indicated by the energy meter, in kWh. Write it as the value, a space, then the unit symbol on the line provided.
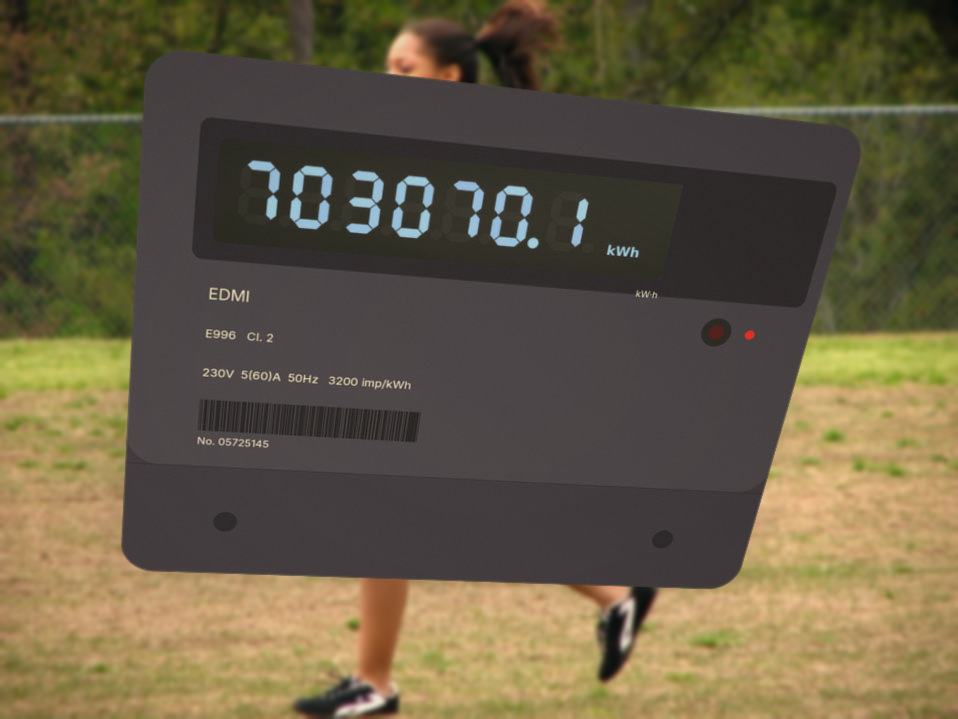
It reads 703070.1 kWh
